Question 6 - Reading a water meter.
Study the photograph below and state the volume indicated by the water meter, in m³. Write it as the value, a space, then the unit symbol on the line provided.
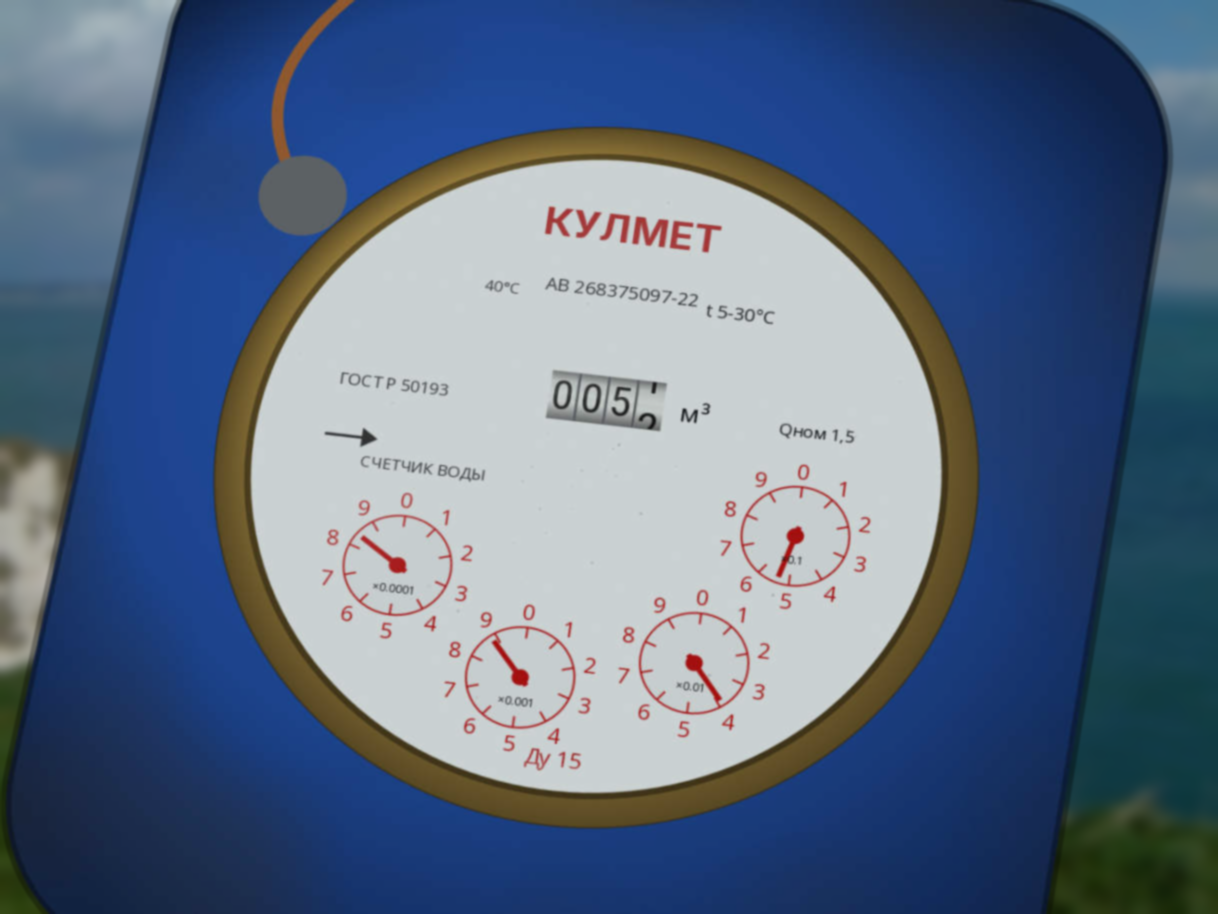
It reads 51.5388 m³
